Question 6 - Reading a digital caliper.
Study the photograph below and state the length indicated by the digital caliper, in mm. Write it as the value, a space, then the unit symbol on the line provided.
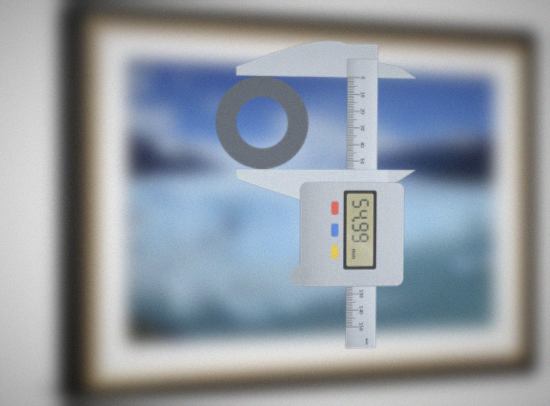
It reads 54.99 mm
